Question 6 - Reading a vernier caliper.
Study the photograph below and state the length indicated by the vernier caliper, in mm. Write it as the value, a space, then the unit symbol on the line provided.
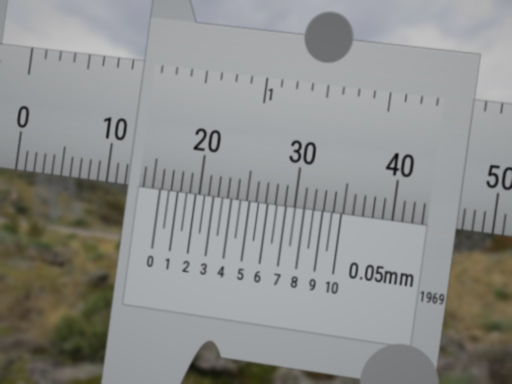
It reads 15.8 mm
